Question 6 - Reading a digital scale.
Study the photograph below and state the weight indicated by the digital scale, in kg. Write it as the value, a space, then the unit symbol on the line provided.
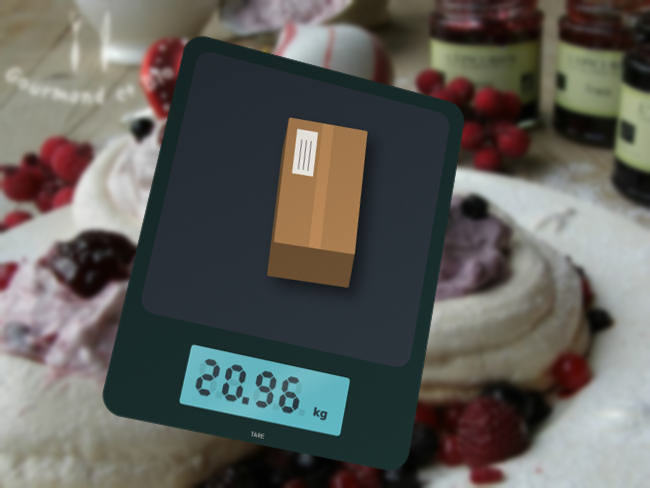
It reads 20.96 kg
